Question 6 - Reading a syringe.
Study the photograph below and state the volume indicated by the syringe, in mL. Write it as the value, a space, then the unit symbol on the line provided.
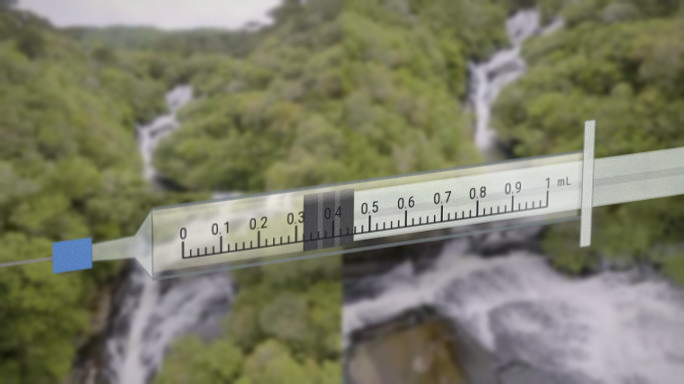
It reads 0.32 mL
